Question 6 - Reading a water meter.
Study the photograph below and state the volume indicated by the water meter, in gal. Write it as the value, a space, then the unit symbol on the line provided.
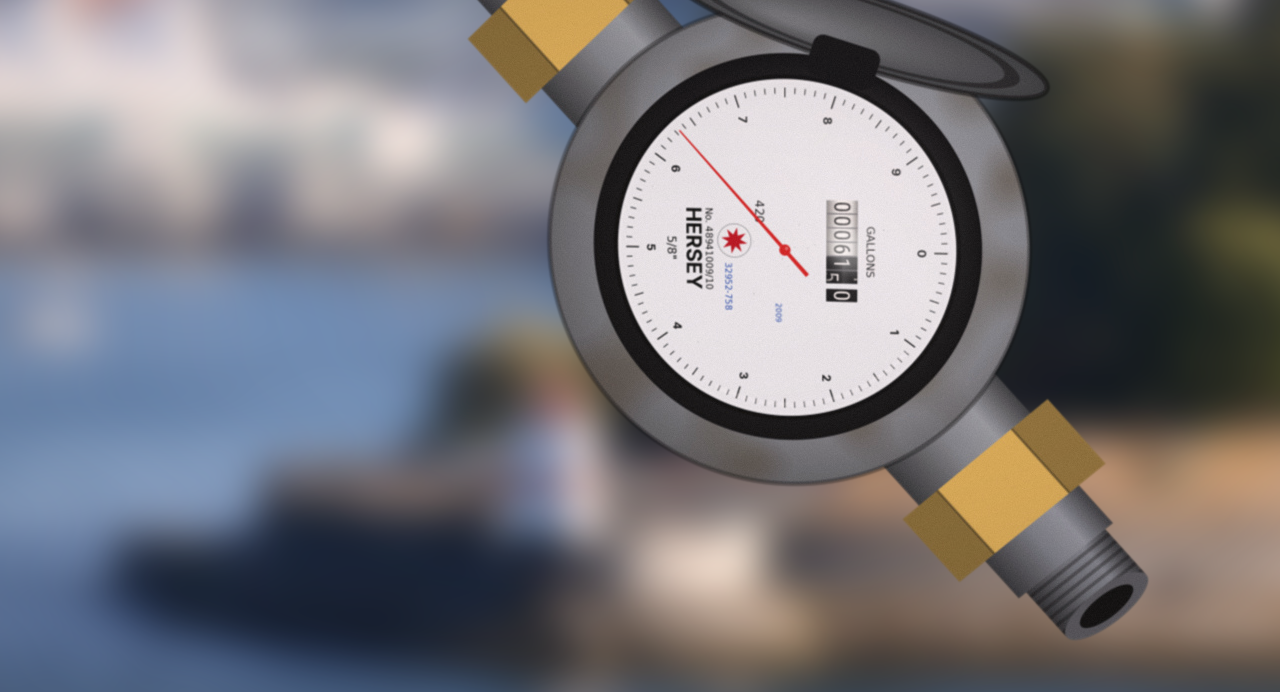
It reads 6146.3 gal
